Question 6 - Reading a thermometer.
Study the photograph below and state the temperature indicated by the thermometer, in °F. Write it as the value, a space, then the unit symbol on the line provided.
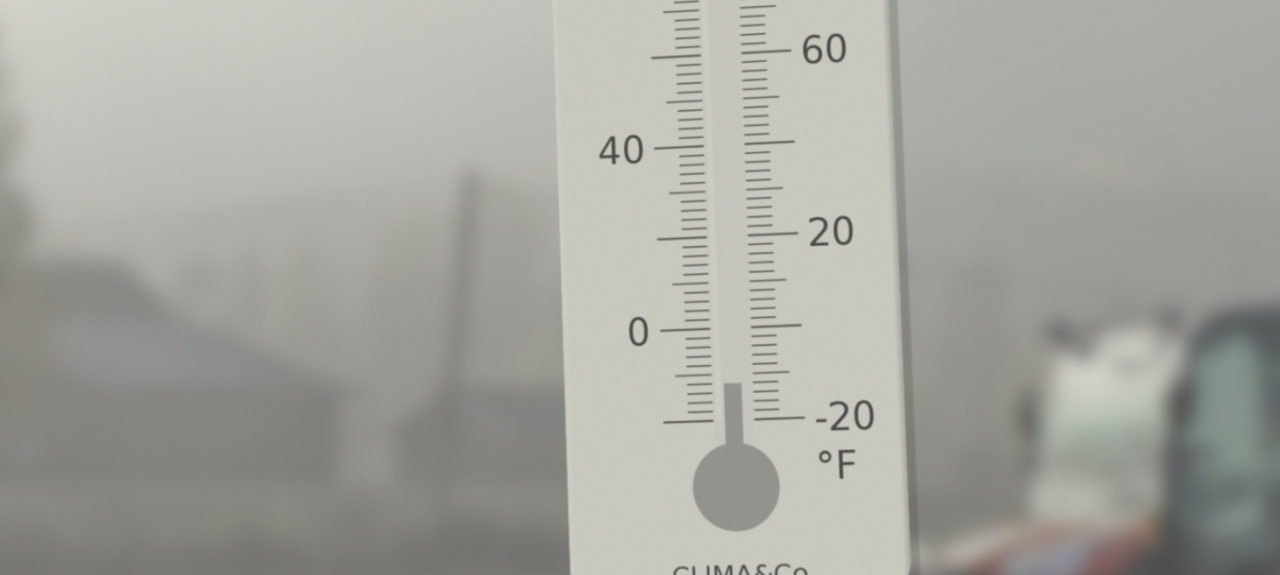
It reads -12 °F
